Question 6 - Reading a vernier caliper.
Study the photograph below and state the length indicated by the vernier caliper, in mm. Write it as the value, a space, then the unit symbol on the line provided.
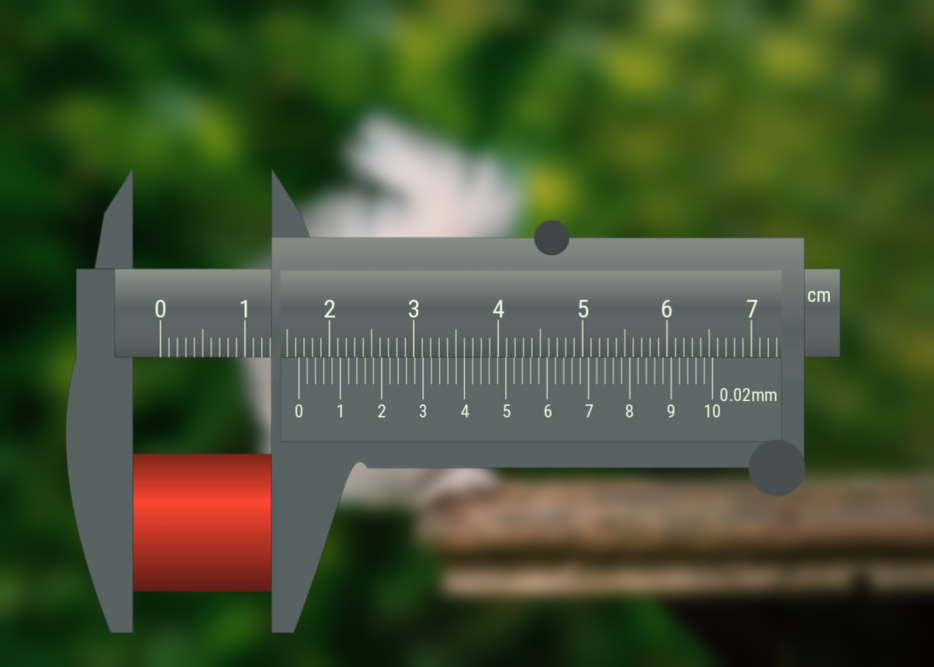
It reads 16.4 mm
